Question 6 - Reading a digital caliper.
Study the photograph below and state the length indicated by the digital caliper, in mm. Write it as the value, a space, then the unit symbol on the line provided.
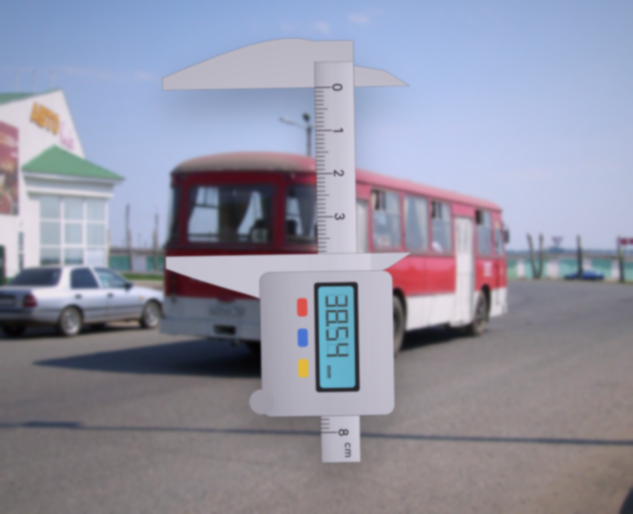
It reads 38.54 mm
